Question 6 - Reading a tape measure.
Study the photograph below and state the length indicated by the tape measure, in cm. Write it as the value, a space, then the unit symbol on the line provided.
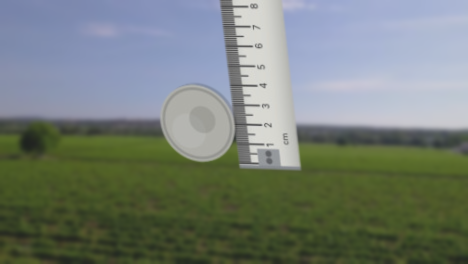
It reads 4 cm
